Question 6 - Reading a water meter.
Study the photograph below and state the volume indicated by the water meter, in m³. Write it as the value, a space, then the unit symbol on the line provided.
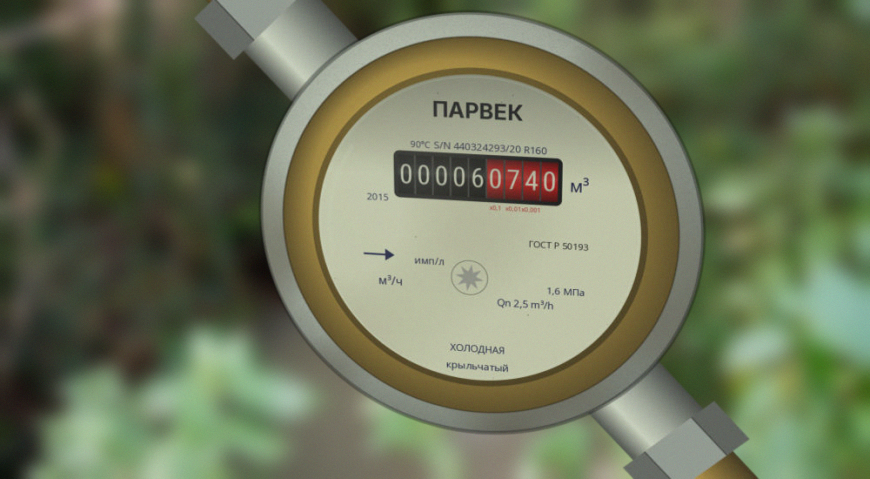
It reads 6.0740 m³
